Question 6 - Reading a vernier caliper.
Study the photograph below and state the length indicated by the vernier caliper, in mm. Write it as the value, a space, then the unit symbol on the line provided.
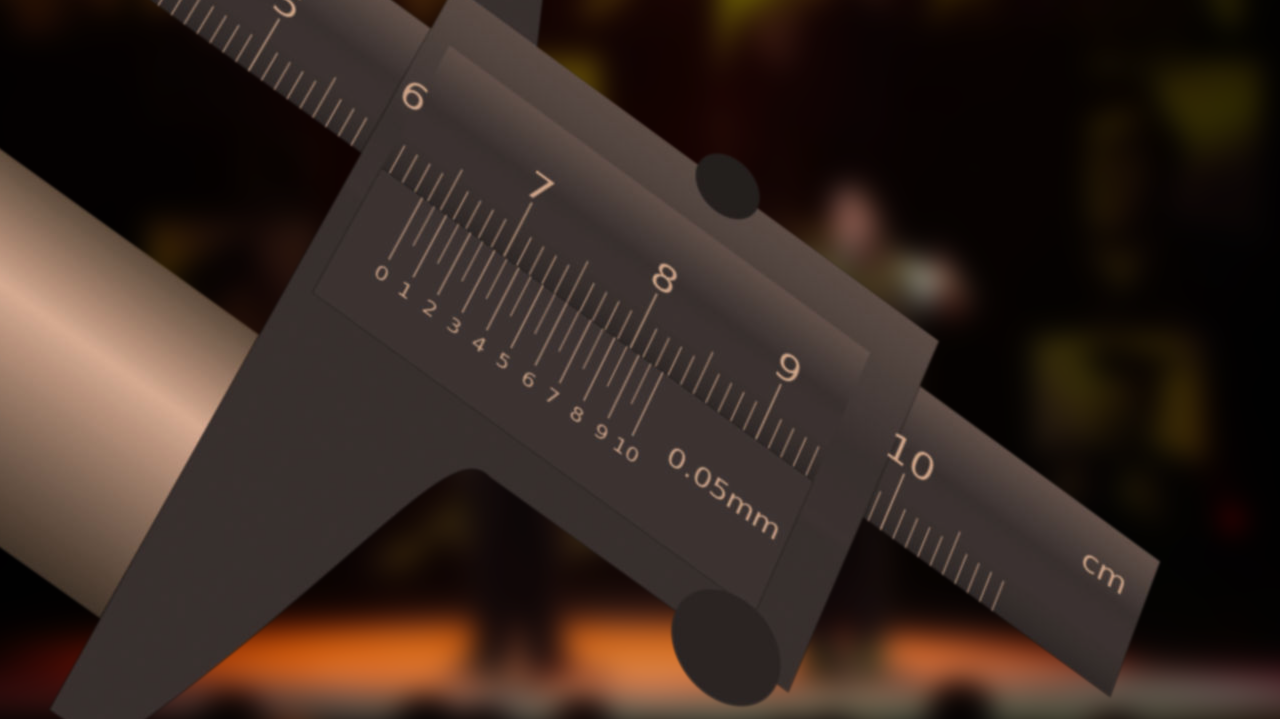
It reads 63.6 mm
